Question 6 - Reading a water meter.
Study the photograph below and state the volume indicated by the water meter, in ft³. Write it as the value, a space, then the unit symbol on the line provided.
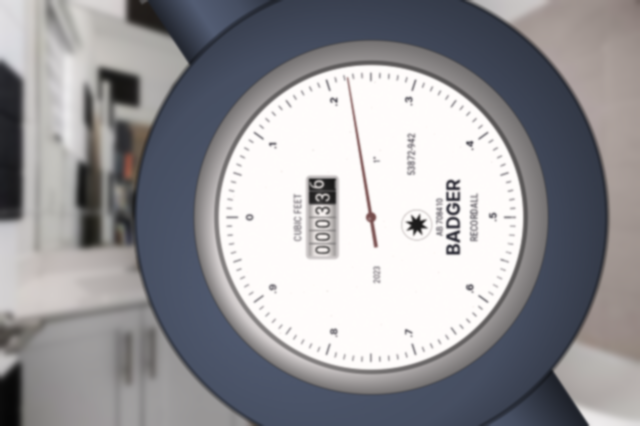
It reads 336.22 ft³
